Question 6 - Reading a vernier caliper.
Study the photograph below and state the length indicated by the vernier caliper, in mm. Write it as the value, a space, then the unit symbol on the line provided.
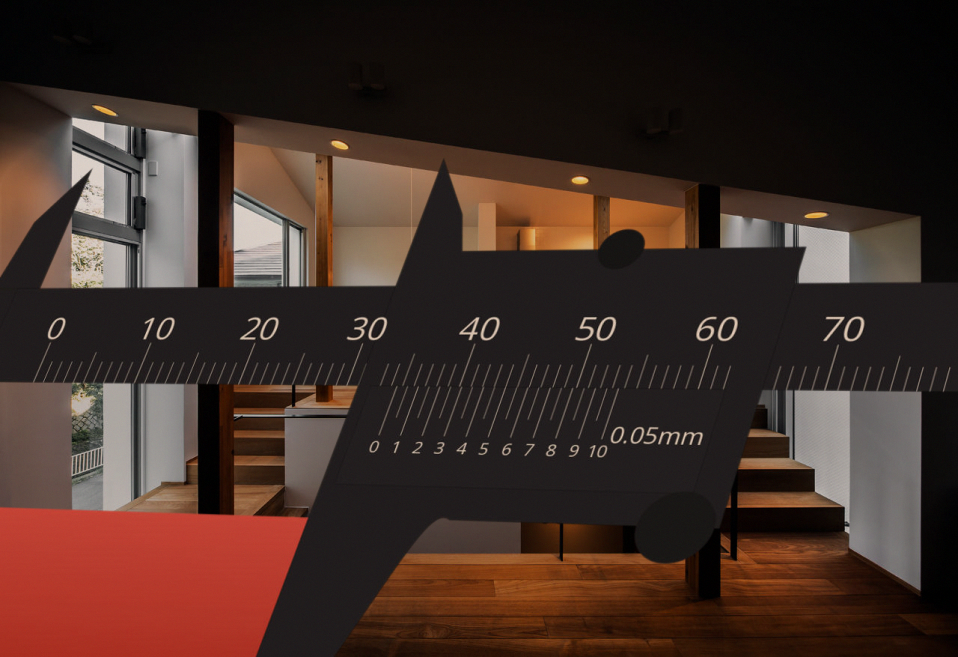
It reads 34.5 mm
